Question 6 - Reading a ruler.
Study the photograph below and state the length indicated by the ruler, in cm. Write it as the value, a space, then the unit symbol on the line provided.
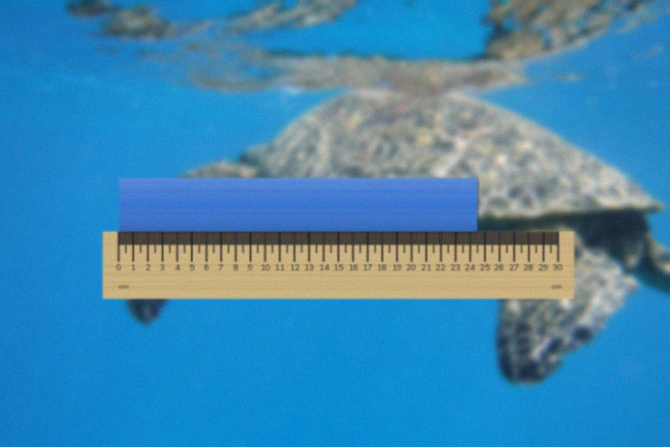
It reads 24.5 cm
